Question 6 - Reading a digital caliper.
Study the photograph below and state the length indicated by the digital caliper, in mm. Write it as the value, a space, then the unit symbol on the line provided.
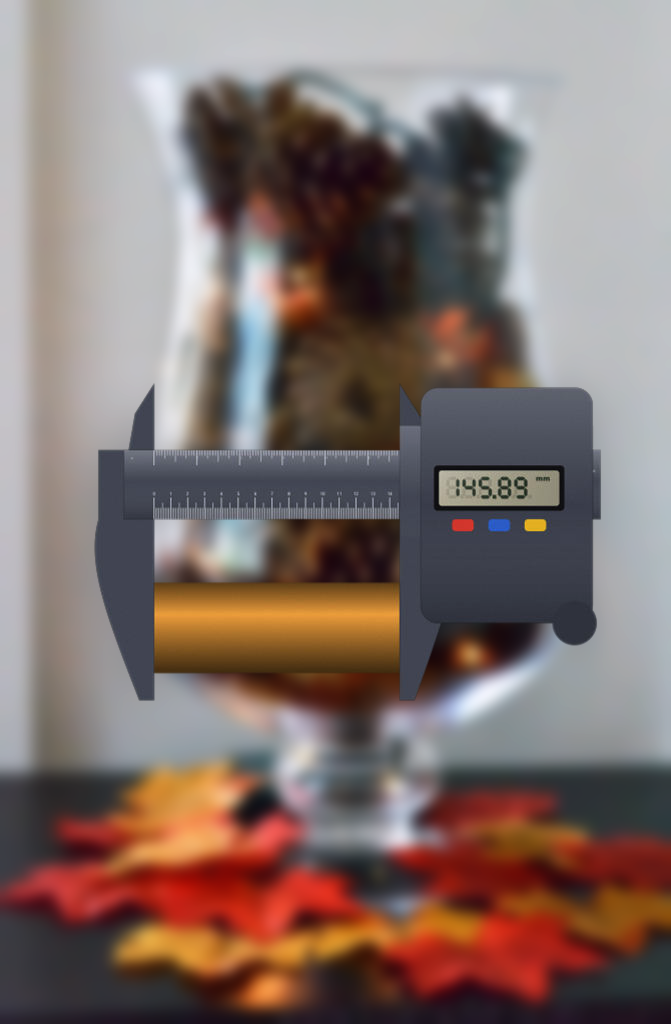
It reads 145.89 mm
